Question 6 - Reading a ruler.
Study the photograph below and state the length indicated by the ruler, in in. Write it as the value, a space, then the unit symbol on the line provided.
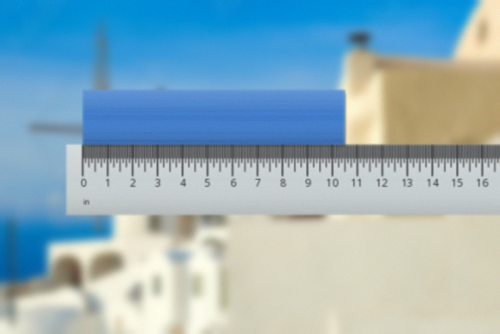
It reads 10.5 in
